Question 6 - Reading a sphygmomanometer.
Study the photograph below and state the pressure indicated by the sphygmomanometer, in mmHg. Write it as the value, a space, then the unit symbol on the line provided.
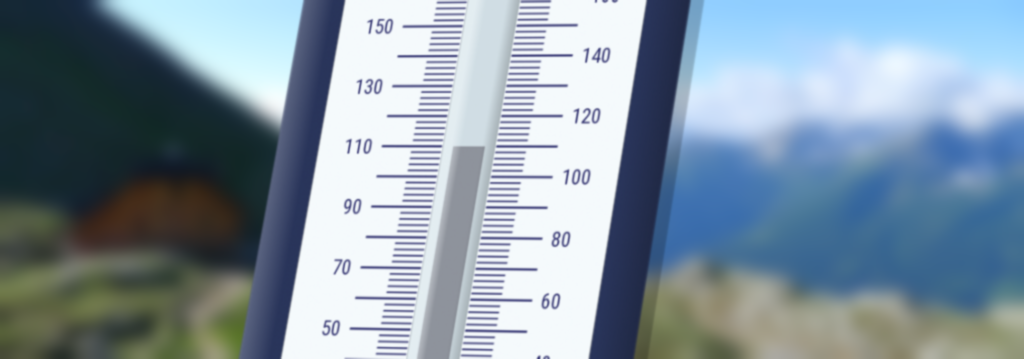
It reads 110 mmHg
